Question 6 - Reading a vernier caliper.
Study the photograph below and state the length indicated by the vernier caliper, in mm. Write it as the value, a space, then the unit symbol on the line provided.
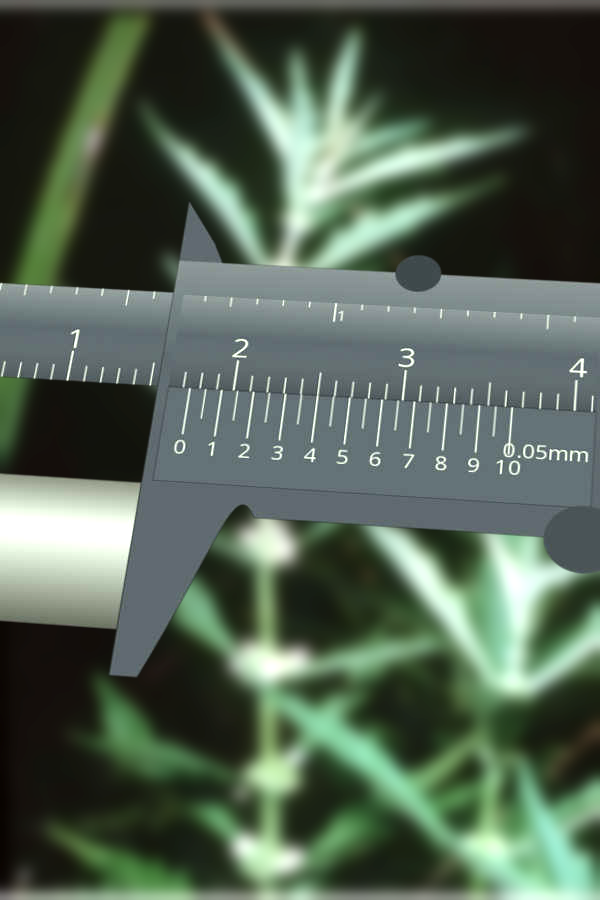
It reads 17.4 mm
